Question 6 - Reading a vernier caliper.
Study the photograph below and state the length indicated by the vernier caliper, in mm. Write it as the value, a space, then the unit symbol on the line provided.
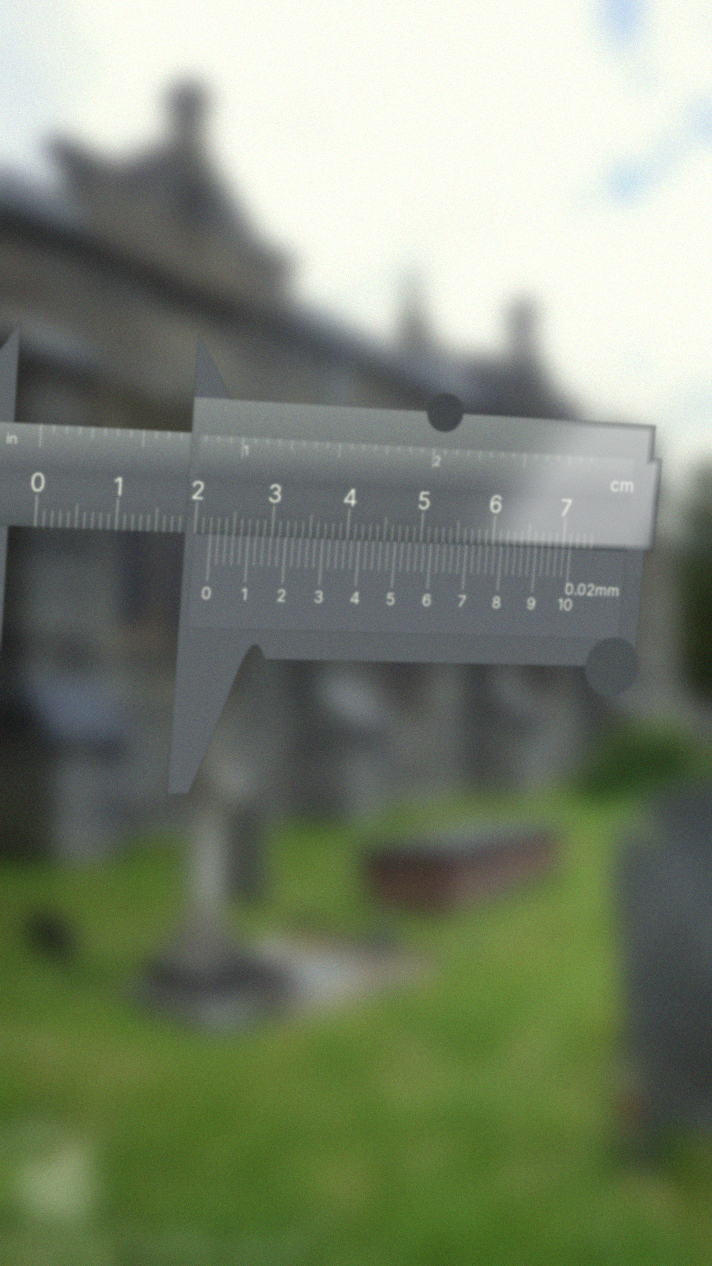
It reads 22.0 mm
